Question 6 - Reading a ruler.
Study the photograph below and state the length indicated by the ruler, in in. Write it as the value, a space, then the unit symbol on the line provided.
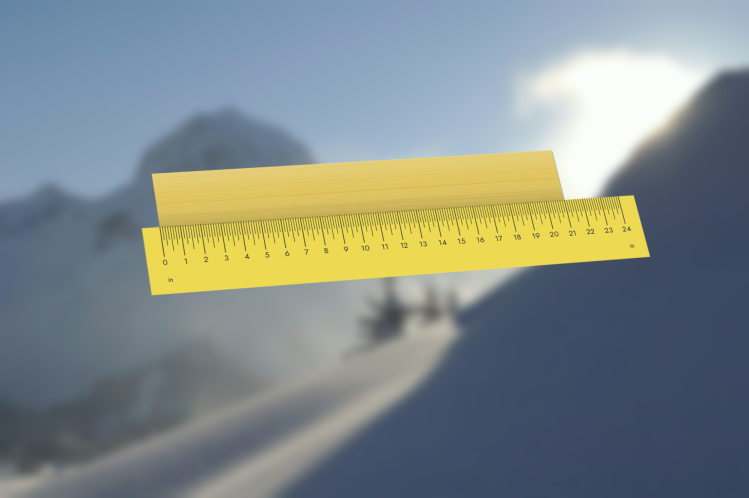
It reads 21 in
